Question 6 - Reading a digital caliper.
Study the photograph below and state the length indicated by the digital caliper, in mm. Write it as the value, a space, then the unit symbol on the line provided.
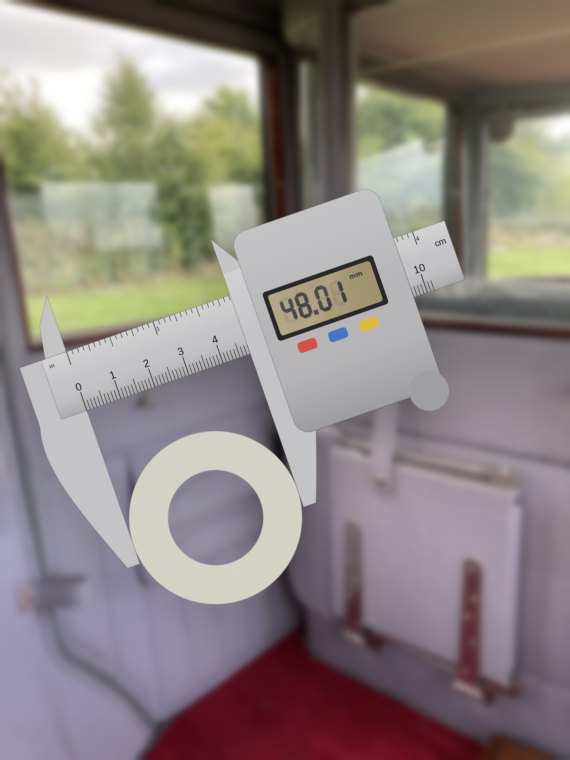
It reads 48.01 mm
